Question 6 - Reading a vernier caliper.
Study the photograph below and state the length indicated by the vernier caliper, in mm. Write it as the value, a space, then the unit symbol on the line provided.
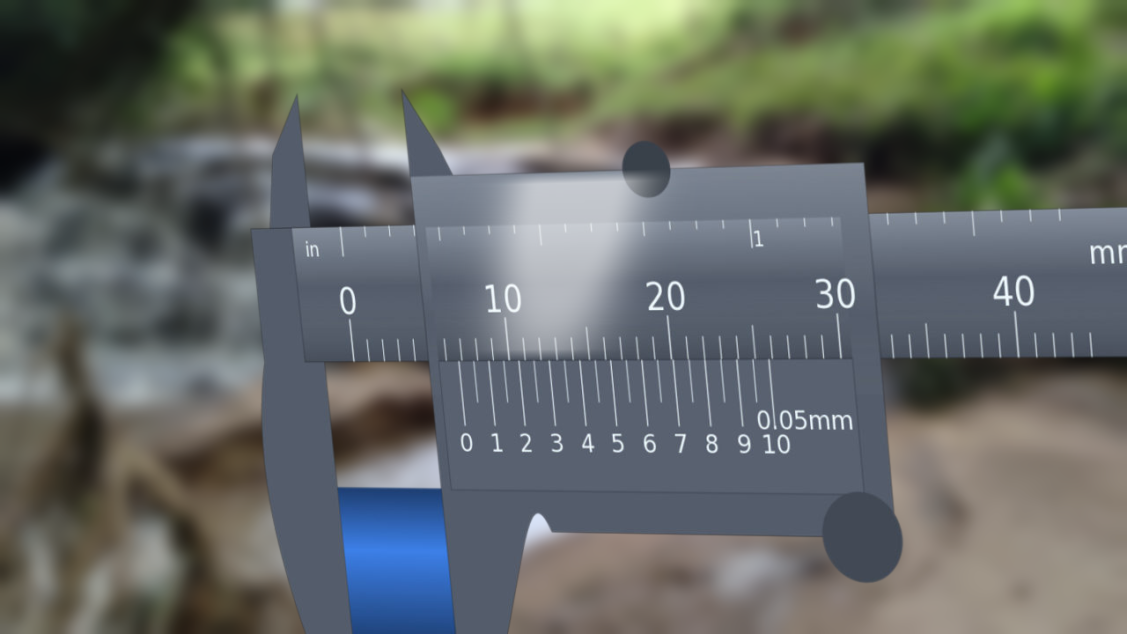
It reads 6.8 mm
